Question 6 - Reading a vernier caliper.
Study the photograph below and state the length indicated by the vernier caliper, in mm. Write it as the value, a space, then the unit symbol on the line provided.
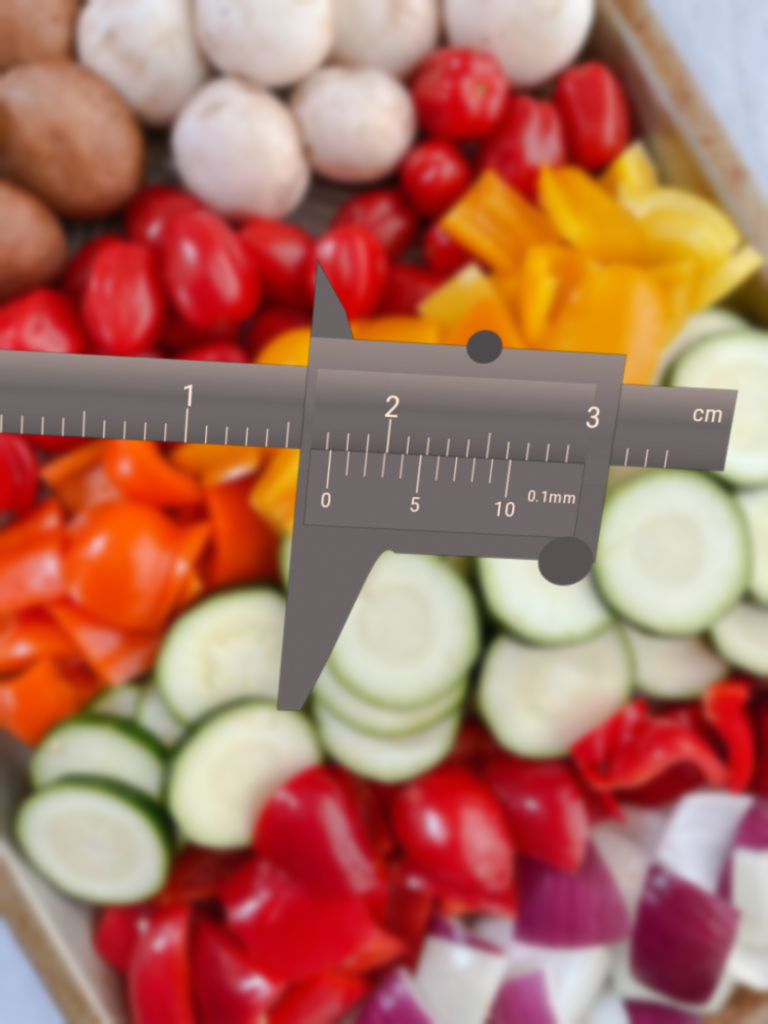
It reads 17.2 mm
